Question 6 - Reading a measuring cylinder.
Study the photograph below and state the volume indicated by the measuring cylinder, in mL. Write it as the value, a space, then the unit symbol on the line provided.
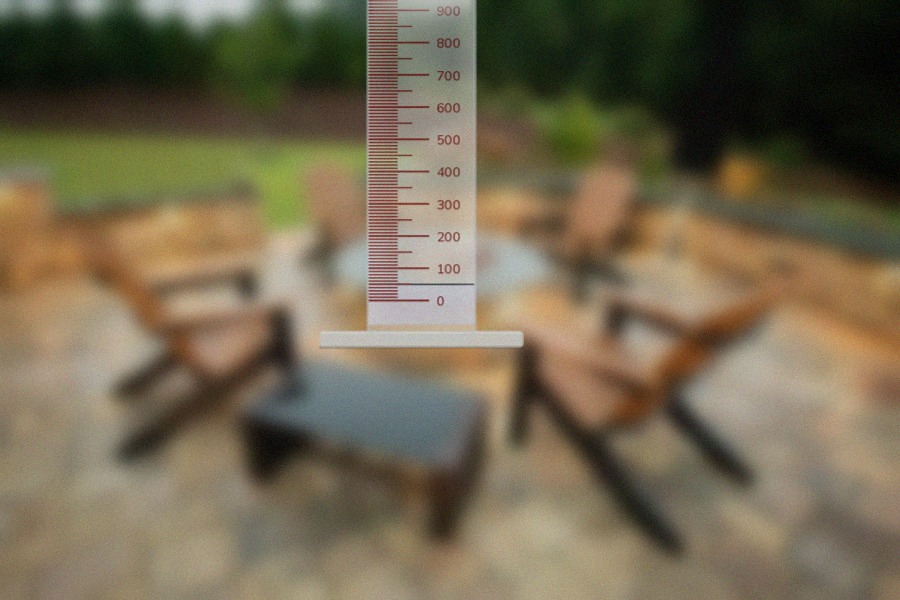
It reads 50 mL
